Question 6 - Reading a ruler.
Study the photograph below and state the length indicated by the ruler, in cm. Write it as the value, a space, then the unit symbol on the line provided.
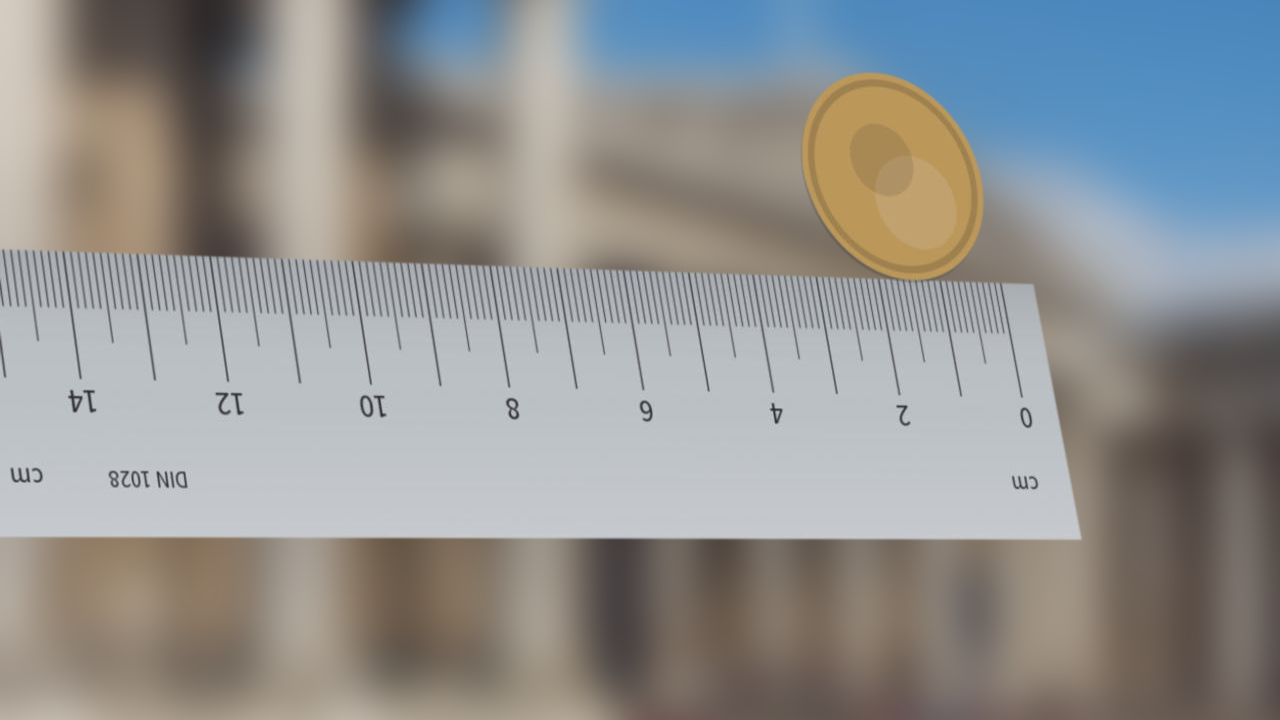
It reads 2.9 cm
